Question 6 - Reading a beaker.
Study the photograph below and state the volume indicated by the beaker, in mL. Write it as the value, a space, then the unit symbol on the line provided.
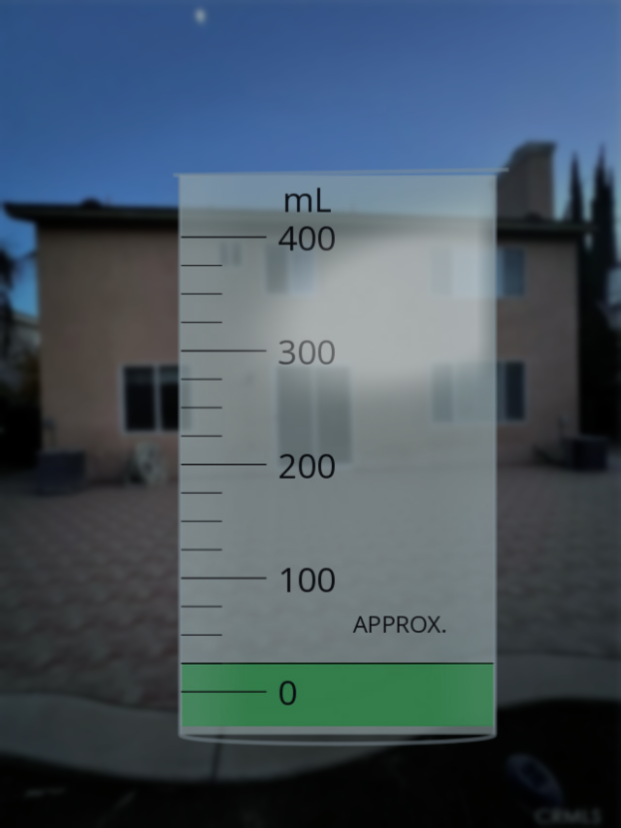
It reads 25 mL
